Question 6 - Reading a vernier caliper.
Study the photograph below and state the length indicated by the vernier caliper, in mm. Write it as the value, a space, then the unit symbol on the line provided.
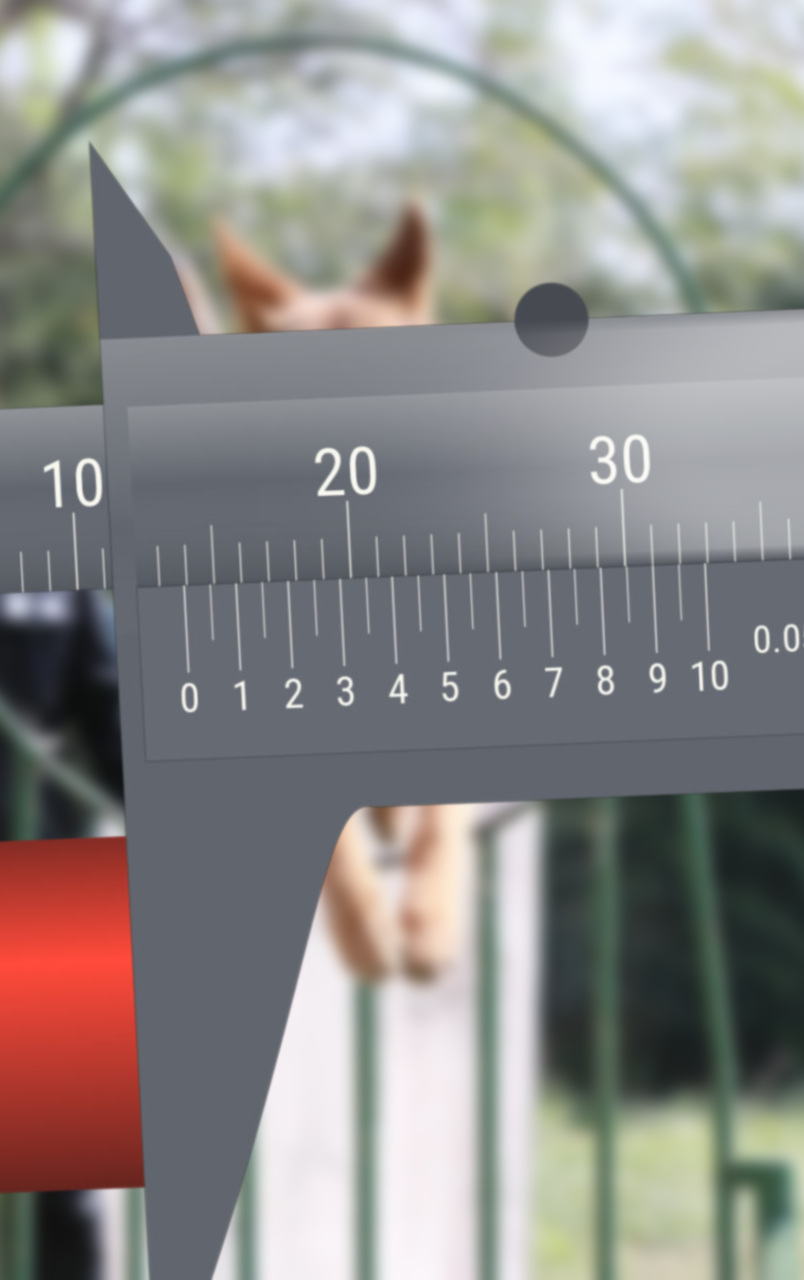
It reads 13.9 mm
